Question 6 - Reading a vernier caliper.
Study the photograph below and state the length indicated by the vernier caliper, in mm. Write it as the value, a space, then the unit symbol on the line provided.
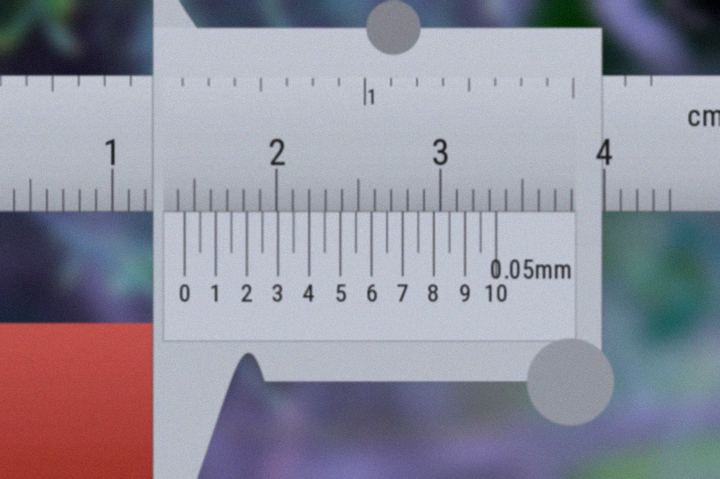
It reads 14.4 mm
